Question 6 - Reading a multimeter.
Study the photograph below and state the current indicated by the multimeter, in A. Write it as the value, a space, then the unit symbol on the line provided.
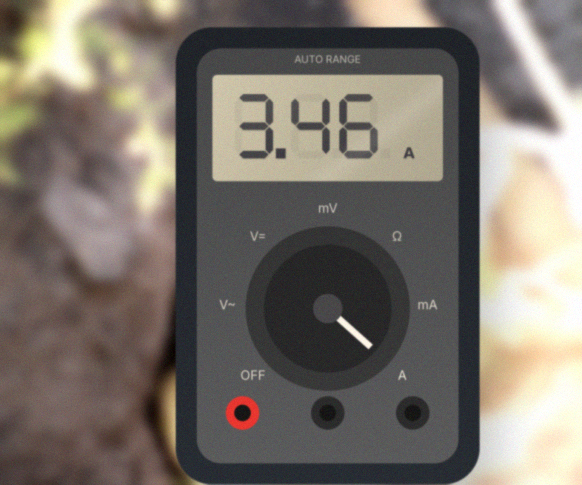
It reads 3.46 A
